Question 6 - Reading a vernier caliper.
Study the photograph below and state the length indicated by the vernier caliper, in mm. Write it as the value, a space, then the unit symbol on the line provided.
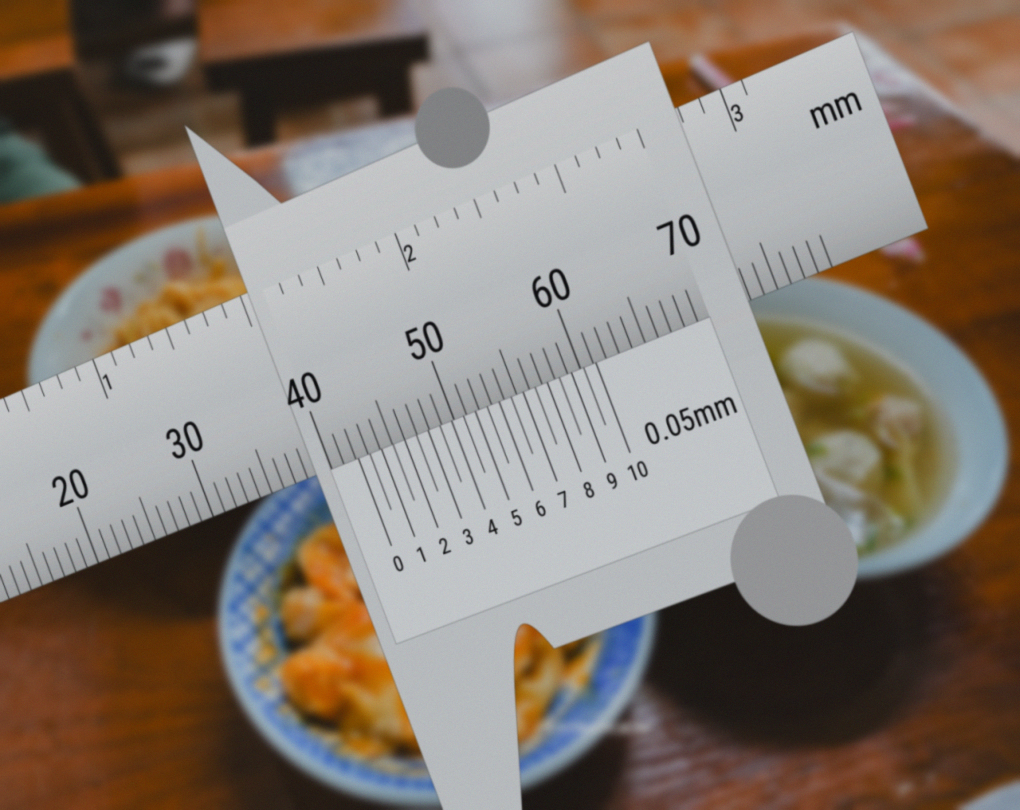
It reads 42.2 mm
